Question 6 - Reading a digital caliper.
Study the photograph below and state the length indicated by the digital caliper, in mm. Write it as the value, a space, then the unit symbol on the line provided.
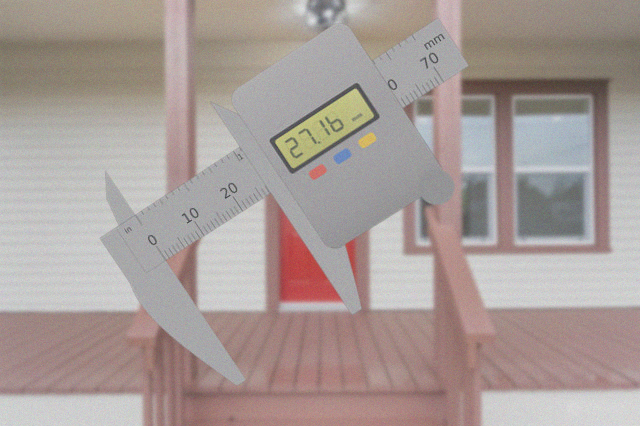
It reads 27.16 mm
